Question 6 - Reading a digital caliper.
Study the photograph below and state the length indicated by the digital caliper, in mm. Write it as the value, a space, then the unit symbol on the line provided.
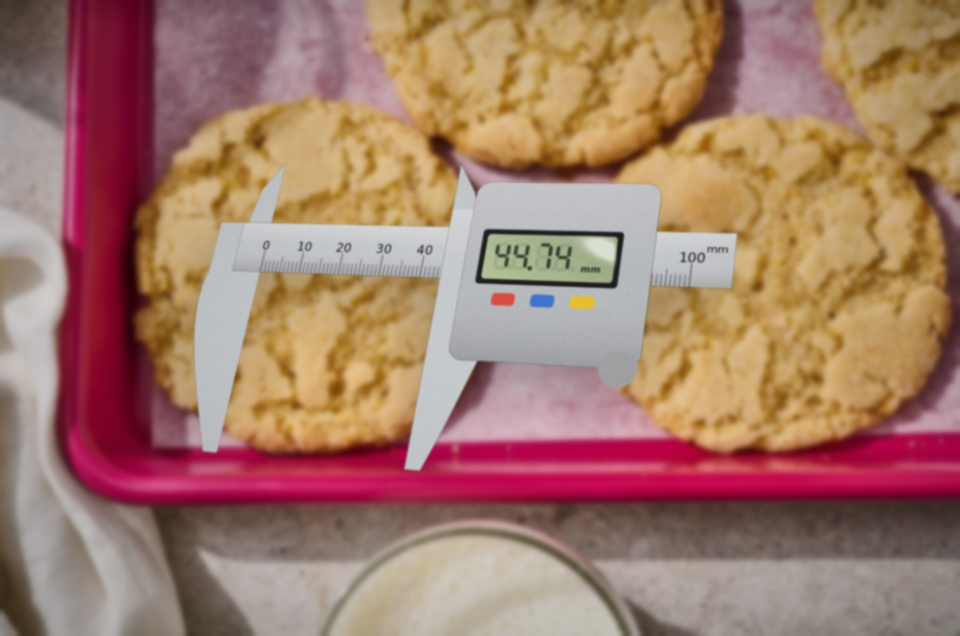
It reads 44.74 mm
